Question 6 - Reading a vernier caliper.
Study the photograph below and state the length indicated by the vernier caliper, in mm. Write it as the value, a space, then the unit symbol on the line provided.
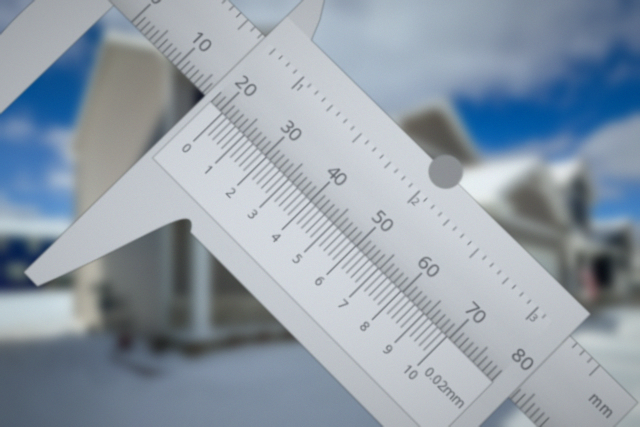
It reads 20.5 mm
